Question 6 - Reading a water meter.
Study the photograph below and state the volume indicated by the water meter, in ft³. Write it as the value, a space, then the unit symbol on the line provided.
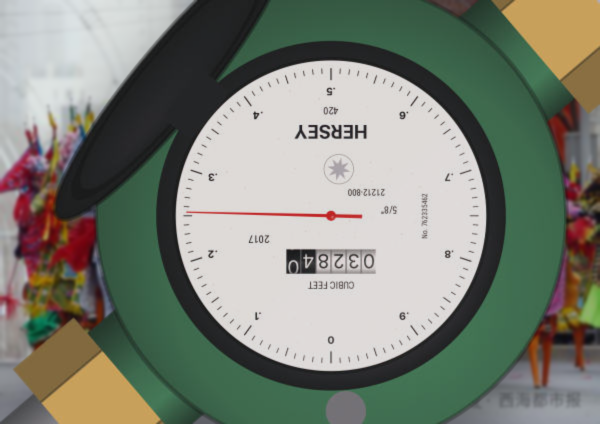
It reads 32840.25 ft³
